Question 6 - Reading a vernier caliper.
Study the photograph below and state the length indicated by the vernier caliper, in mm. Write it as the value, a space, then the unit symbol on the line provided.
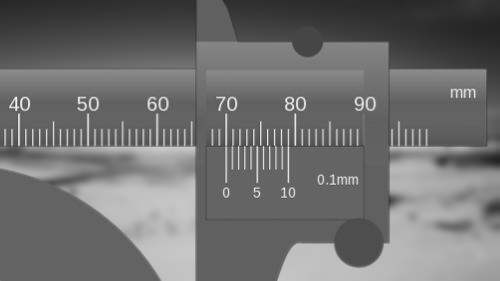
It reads 70.0 mm
